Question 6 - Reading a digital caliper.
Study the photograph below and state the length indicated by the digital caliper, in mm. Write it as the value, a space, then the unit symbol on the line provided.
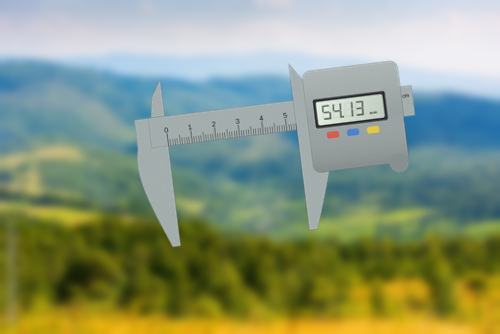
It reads 54.13 mm
